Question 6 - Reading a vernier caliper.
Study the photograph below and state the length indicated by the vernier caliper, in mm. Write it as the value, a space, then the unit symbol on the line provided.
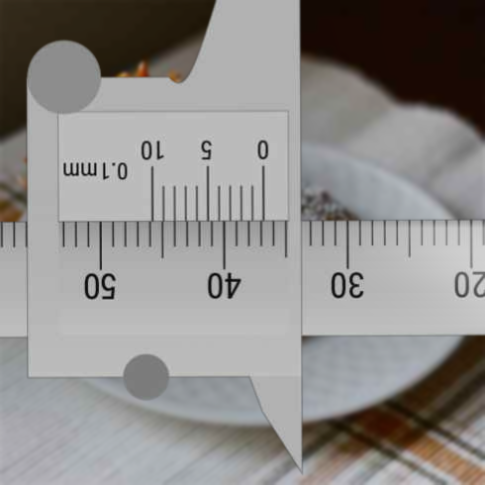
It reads 36.8 mm
